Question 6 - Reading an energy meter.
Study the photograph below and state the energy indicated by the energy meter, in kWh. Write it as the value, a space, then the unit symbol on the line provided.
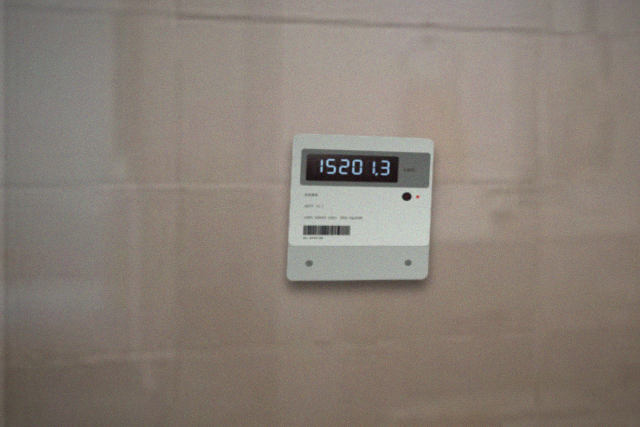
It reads 15201.3 kWh
